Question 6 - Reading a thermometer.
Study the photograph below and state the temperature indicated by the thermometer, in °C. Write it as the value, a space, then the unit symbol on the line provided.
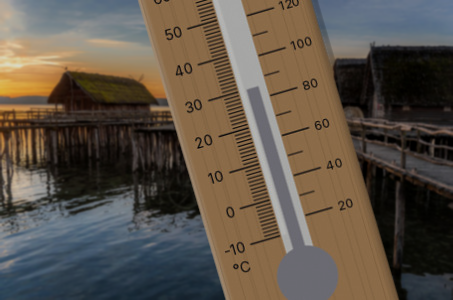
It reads 30 °C
